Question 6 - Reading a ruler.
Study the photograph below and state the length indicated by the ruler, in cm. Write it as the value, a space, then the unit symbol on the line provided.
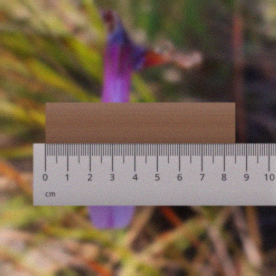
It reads 8.5 cm
